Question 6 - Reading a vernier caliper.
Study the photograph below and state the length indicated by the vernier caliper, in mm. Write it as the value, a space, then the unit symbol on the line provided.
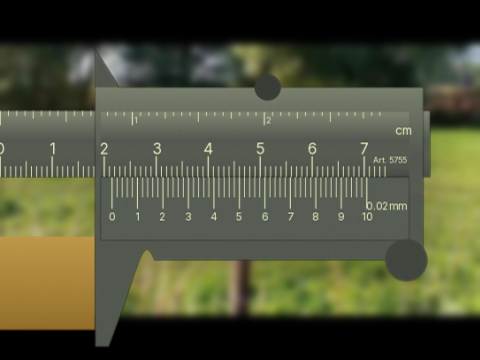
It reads 21.5 mm
